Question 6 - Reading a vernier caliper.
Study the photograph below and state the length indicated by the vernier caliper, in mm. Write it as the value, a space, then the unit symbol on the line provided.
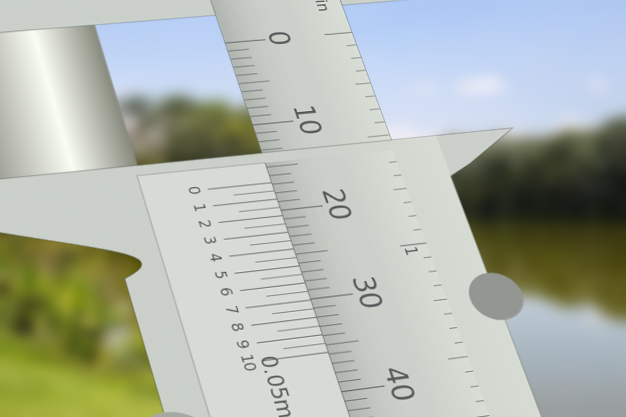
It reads 16.8 mm
